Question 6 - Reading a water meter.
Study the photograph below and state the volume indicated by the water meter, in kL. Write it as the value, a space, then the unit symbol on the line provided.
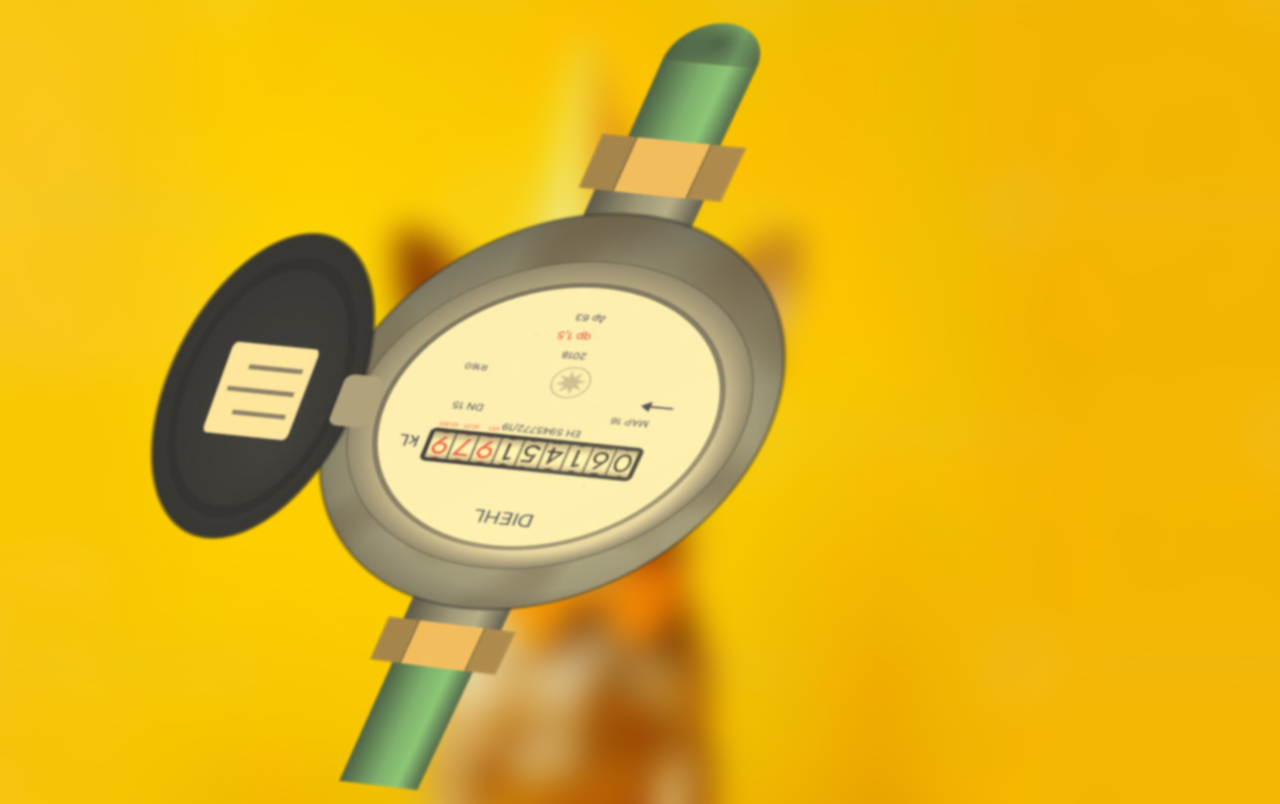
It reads 61451.979 kL
